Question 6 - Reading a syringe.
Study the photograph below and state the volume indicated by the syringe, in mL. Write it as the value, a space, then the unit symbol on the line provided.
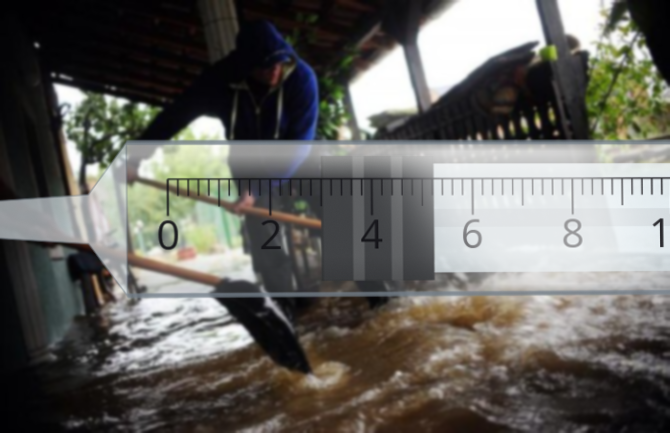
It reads 3 mL
